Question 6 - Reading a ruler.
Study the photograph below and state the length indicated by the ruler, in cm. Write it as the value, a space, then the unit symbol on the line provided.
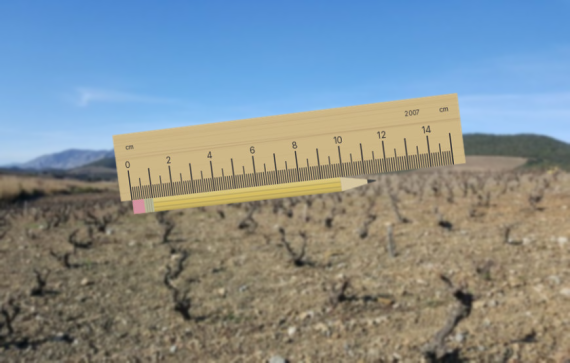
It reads 11.5 cm
